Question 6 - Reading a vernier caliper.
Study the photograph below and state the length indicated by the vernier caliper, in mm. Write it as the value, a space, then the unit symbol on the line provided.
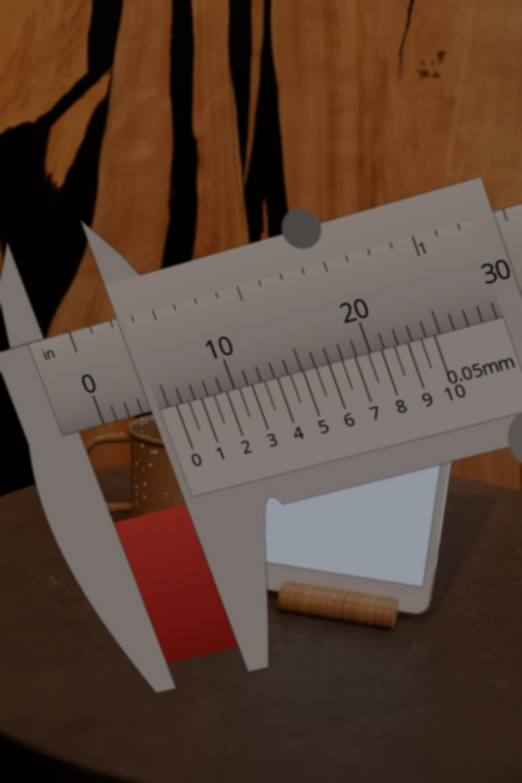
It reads 5.6 mm
